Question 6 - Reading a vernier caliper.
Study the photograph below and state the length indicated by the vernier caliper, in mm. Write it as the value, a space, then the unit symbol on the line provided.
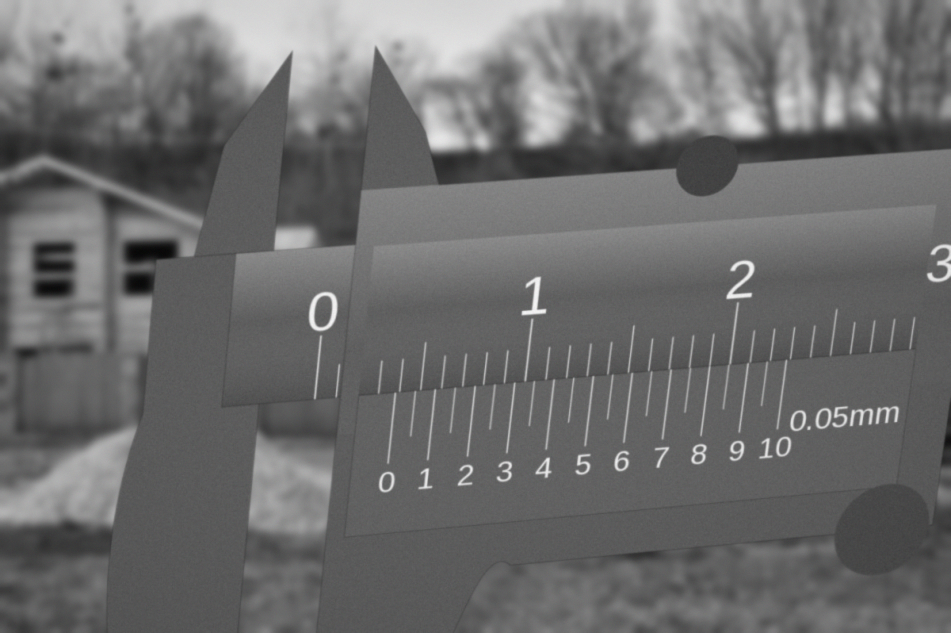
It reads 3.8 mm
